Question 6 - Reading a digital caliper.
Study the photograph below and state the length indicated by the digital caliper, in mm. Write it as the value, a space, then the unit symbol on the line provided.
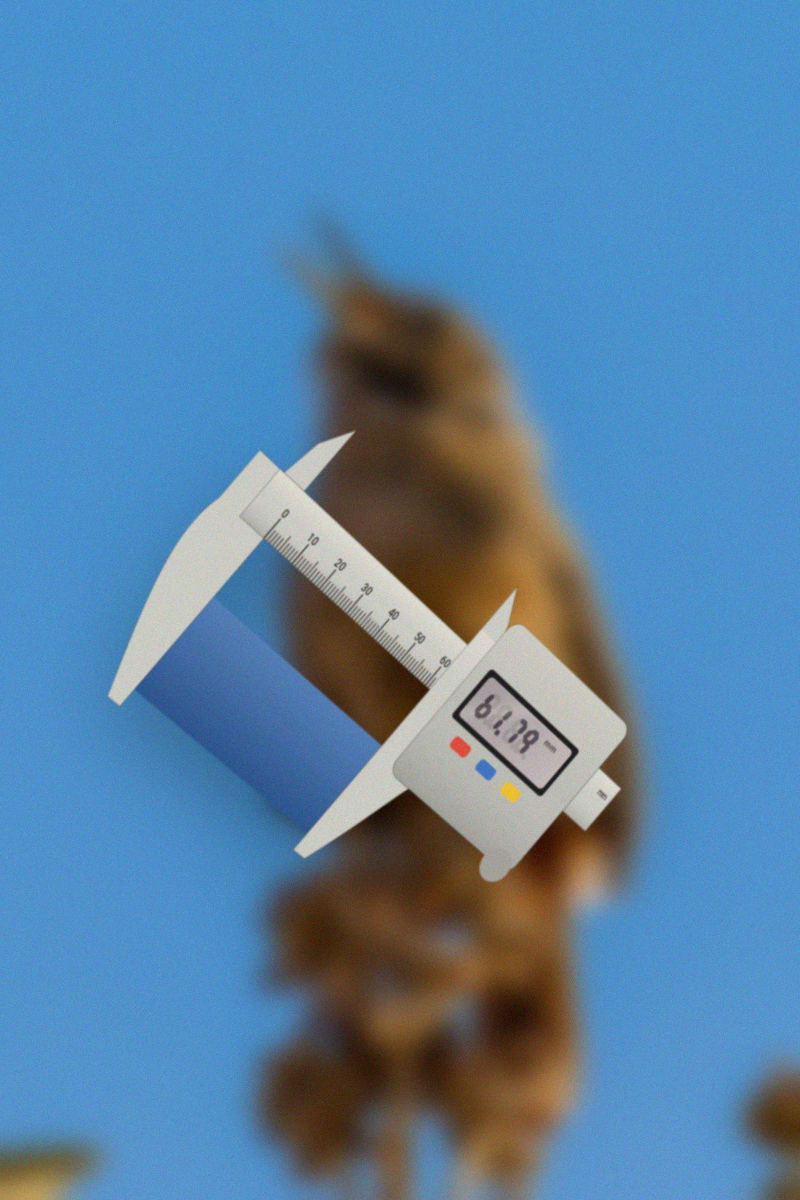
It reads 61.79 mm
